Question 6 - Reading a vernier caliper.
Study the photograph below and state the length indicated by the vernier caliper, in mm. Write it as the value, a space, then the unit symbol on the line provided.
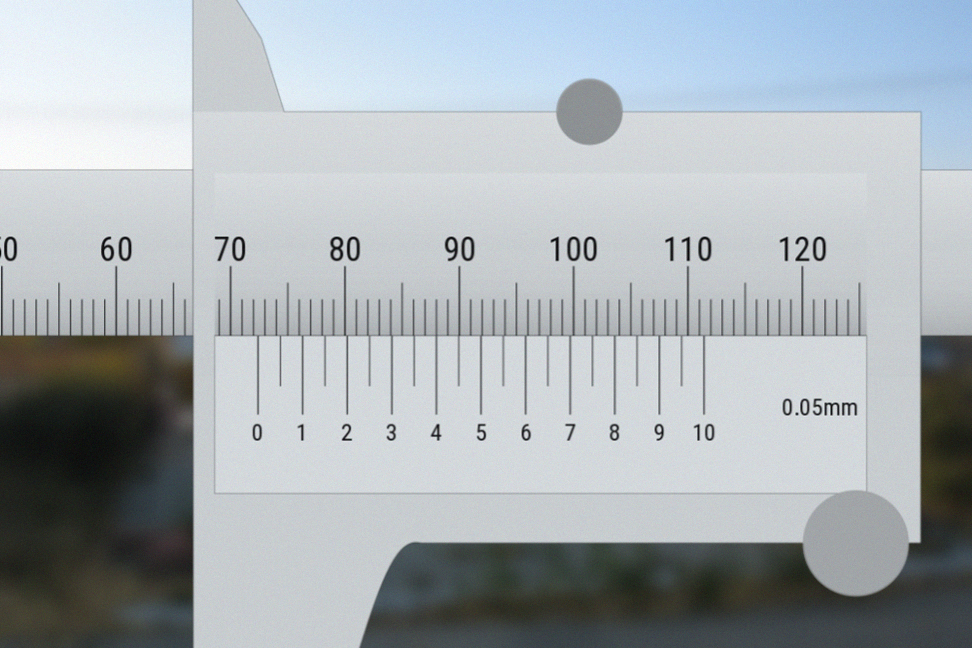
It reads 72.4 mm
